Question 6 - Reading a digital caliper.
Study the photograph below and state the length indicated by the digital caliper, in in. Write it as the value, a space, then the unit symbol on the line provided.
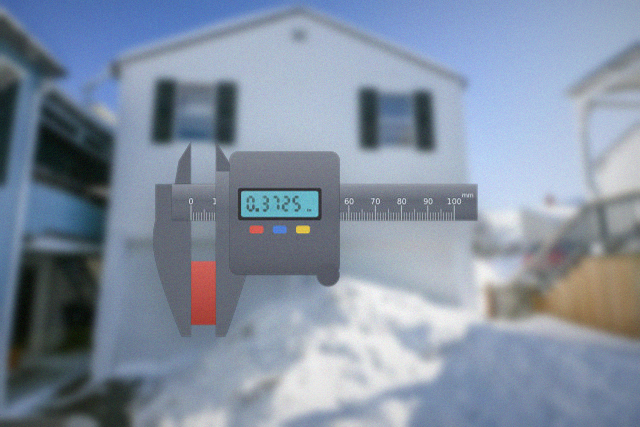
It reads 0.3725 in
